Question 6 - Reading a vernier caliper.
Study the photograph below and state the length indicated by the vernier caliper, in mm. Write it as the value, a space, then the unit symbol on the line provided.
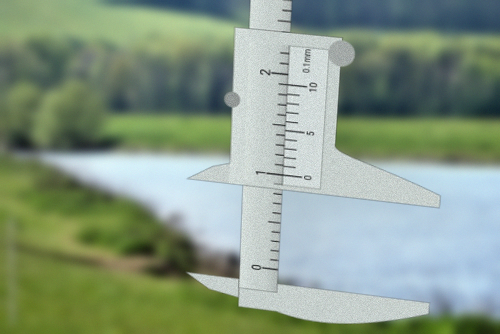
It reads 10.0 mm
